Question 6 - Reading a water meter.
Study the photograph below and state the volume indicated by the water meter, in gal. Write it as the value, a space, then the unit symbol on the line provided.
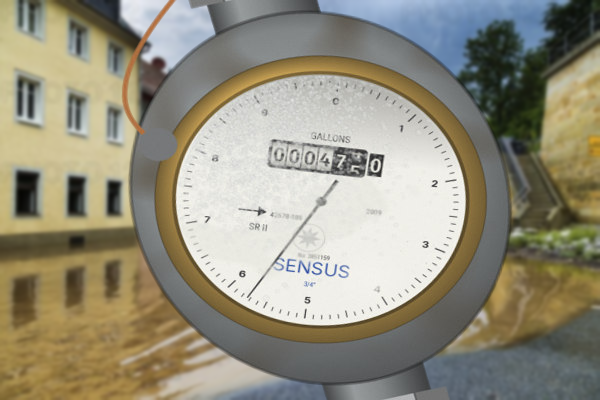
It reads 4745.7 gal
